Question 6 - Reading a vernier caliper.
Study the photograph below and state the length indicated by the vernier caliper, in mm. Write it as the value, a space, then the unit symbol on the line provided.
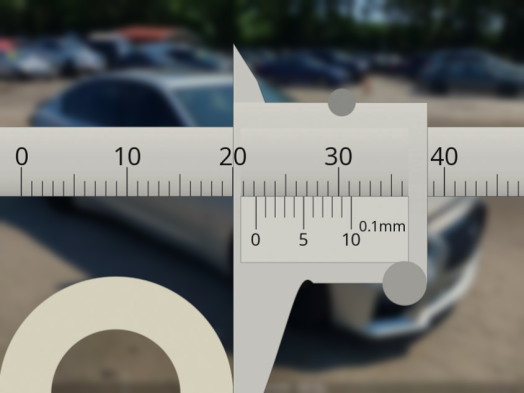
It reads 22.2 mm
